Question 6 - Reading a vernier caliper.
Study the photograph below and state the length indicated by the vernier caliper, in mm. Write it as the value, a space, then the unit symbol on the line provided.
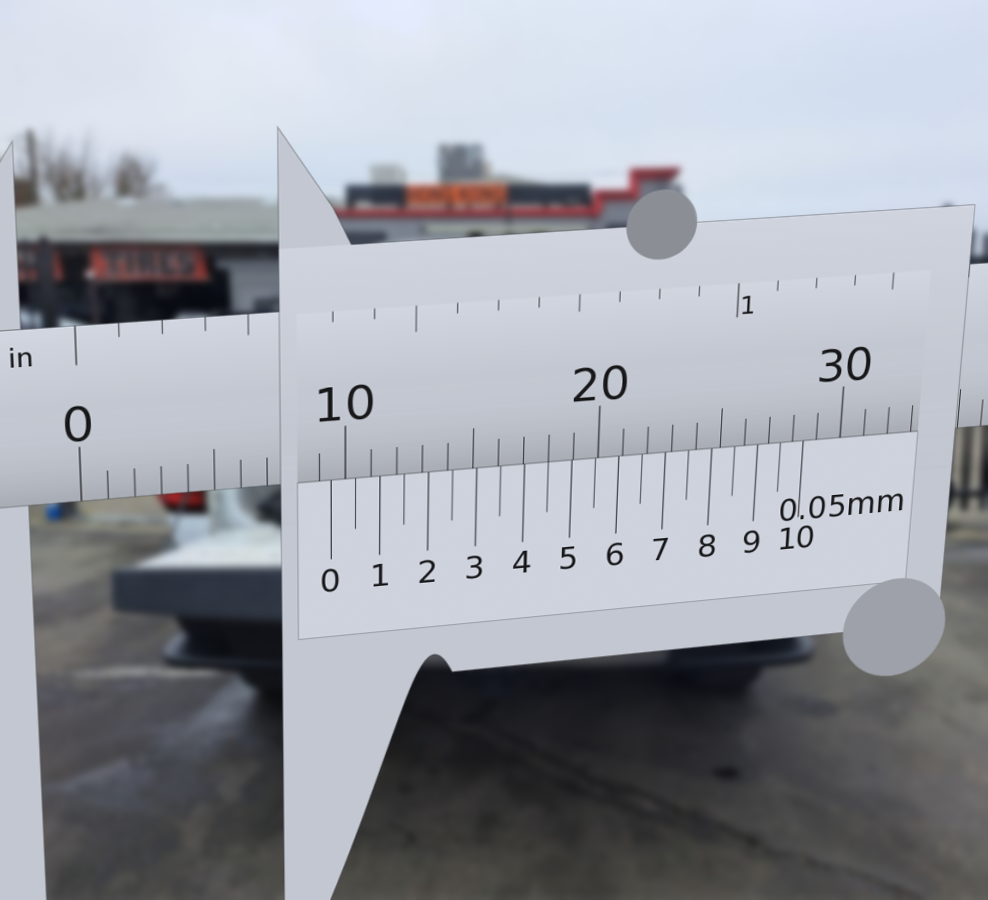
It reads 9.45 mm
